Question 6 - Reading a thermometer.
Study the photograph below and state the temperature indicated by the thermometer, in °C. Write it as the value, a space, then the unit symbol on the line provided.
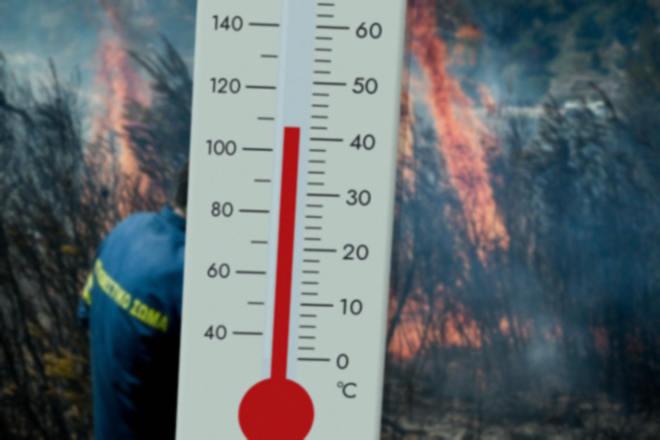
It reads 42 °C
